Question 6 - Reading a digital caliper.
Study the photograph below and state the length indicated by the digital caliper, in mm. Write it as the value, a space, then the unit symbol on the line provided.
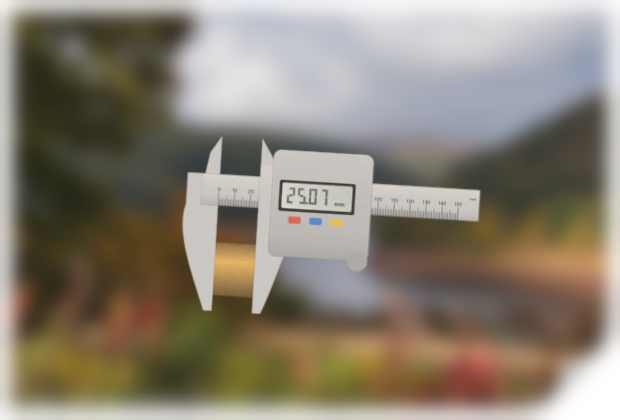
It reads 25.07 mm
